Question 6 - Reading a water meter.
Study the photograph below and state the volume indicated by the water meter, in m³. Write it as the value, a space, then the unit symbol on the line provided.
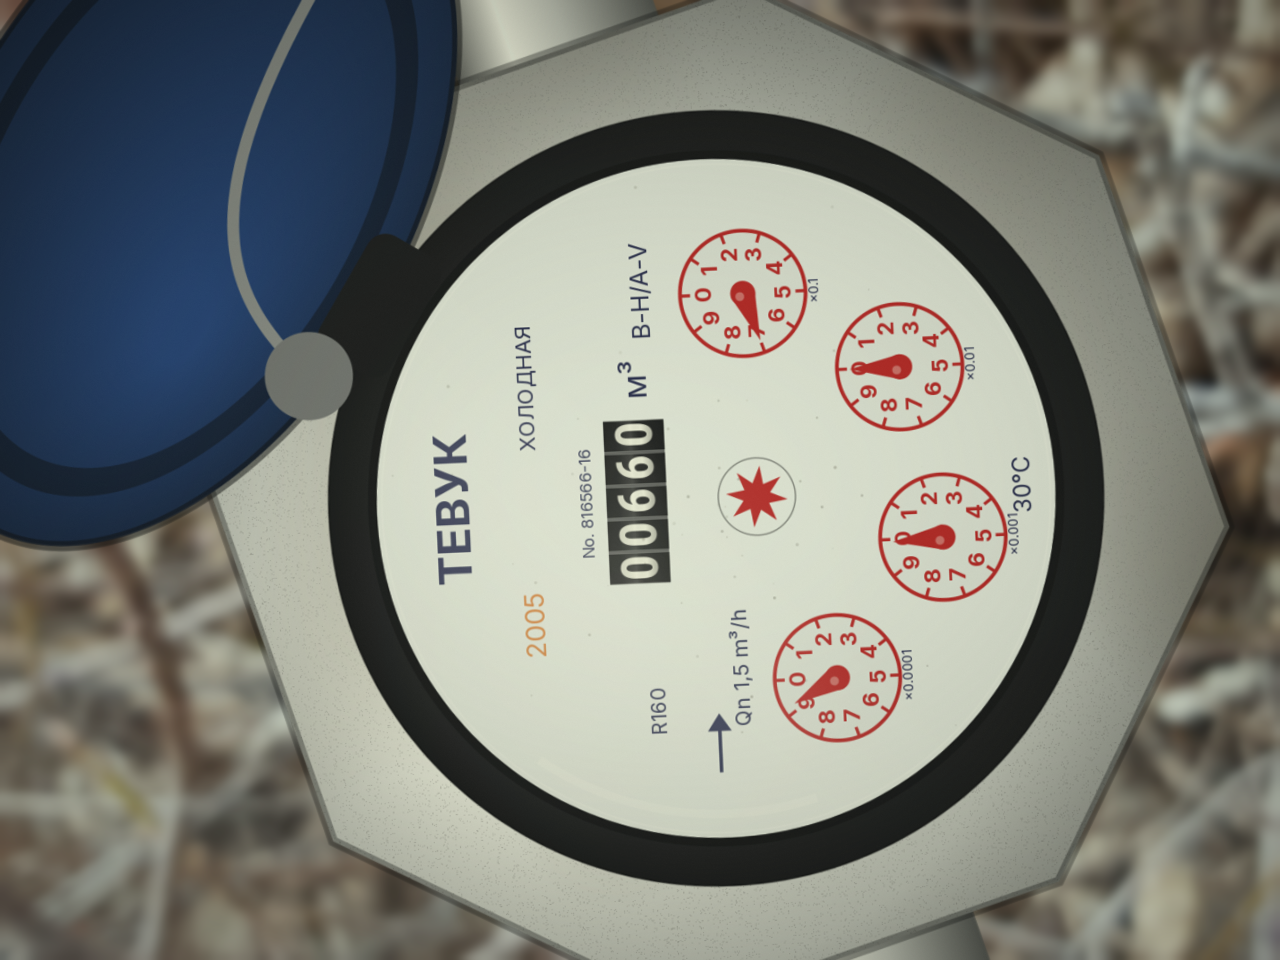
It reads 660.6999 m³
